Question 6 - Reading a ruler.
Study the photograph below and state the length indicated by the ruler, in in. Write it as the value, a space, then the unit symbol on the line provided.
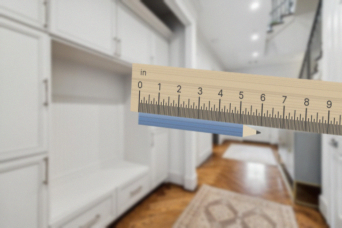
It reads 6 in
